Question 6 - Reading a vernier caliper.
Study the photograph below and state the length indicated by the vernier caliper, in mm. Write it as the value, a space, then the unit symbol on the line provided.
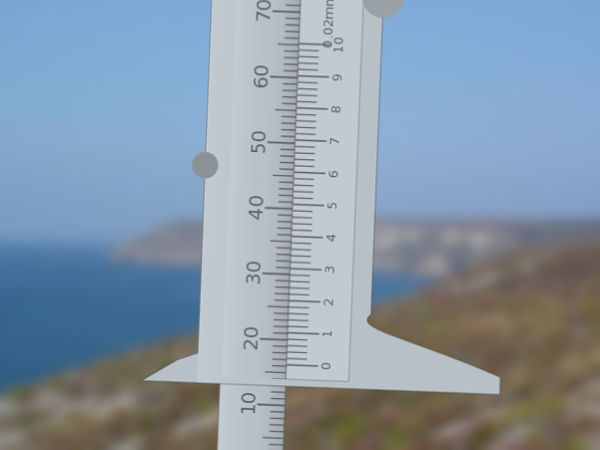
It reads 16.2 mm
